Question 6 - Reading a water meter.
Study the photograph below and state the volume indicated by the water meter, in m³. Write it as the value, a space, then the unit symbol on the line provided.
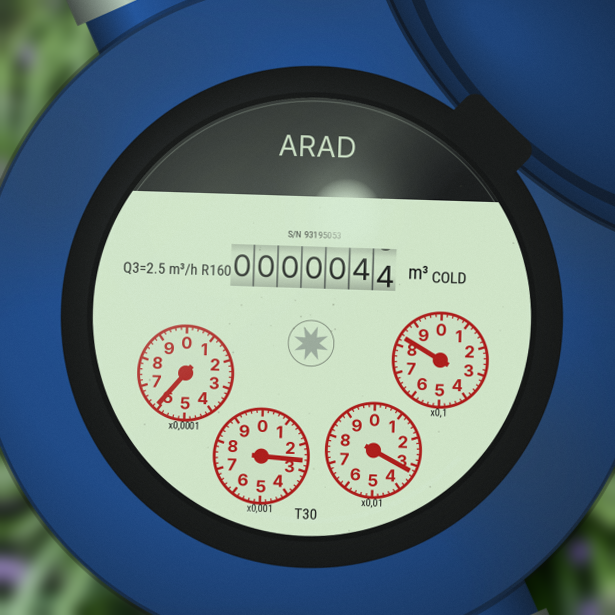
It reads 43.8326 m³
